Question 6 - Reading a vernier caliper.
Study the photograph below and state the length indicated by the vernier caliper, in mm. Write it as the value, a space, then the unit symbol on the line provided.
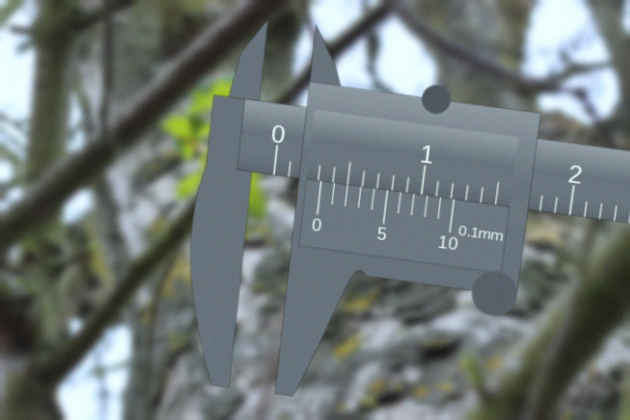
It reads 3.2 mm
